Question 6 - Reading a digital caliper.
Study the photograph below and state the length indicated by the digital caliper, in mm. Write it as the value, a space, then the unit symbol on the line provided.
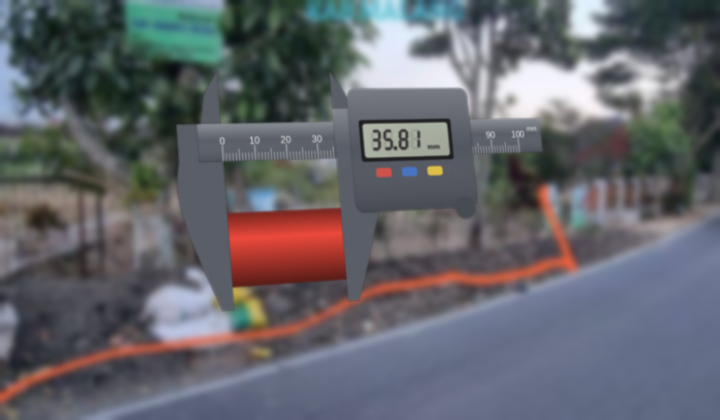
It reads 35.81 mm
